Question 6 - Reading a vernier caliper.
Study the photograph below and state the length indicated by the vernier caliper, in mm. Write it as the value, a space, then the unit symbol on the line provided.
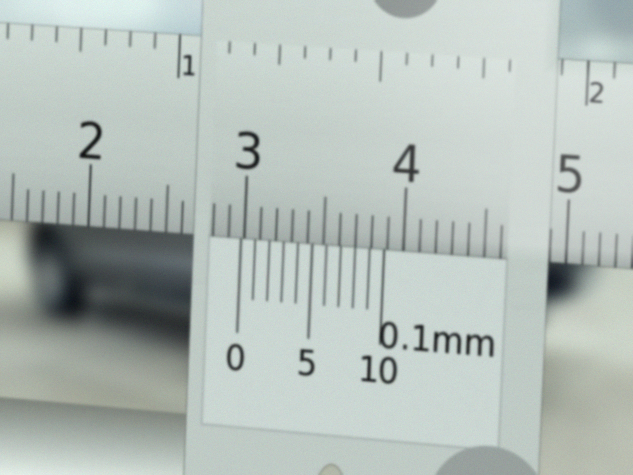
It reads 29.8 mm
